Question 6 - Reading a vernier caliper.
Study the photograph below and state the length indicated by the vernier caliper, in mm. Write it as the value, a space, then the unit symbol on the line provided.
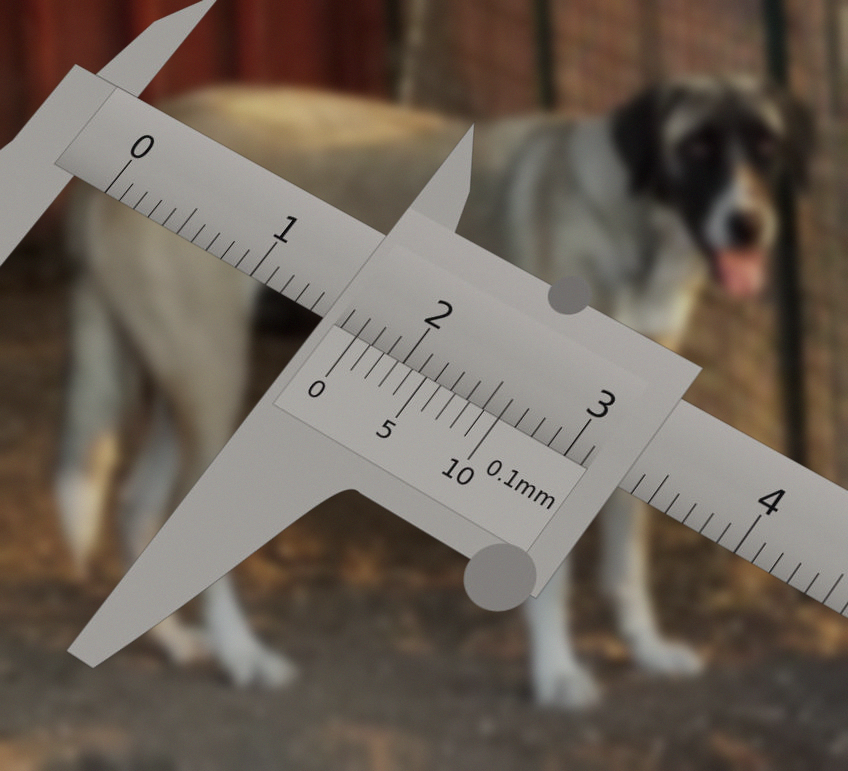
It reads 17.0 mm
